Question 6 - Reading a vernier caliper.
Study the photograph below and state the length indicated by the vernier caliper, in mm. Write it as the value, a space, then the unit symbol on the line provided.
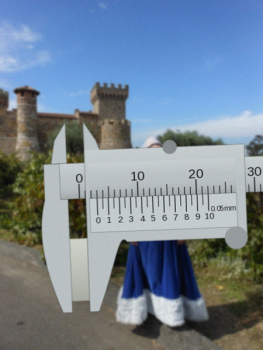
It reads 3.0 mm
